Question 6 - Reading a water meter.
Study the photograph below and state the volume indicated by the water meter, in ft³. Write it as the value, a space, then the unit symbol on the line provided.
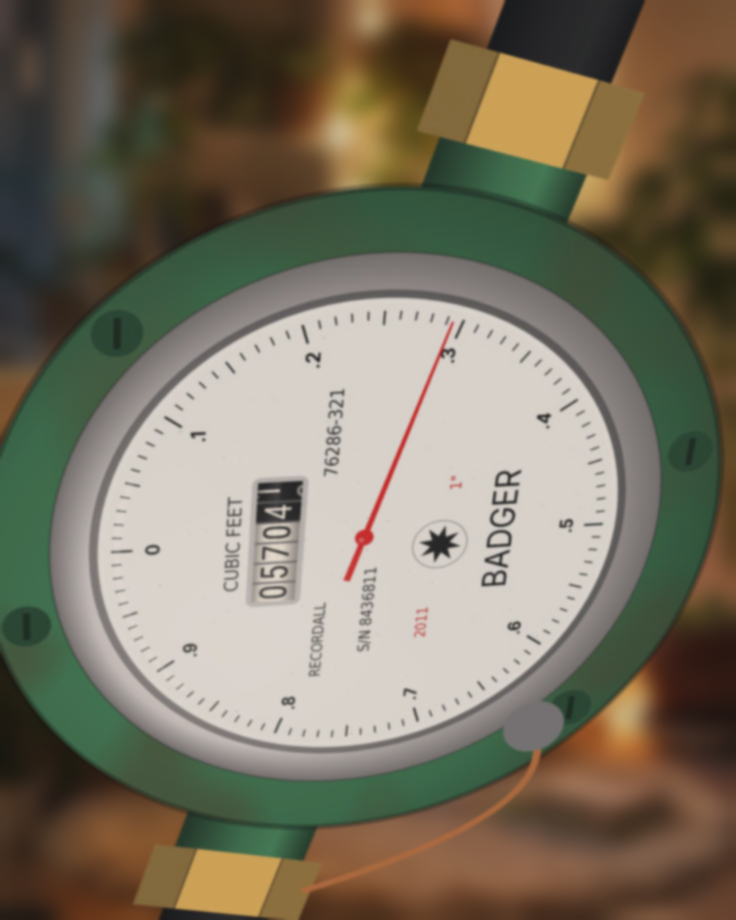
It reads 57041.29 ft³
